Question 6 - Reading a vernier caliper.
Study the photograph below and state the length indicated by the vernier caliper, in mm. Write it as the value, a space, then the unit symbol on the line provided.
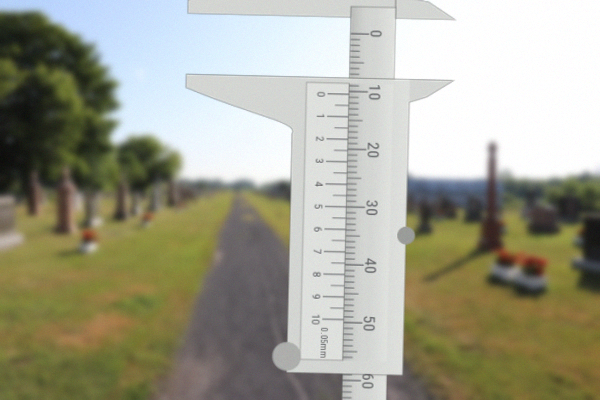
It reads 10.5 mm
